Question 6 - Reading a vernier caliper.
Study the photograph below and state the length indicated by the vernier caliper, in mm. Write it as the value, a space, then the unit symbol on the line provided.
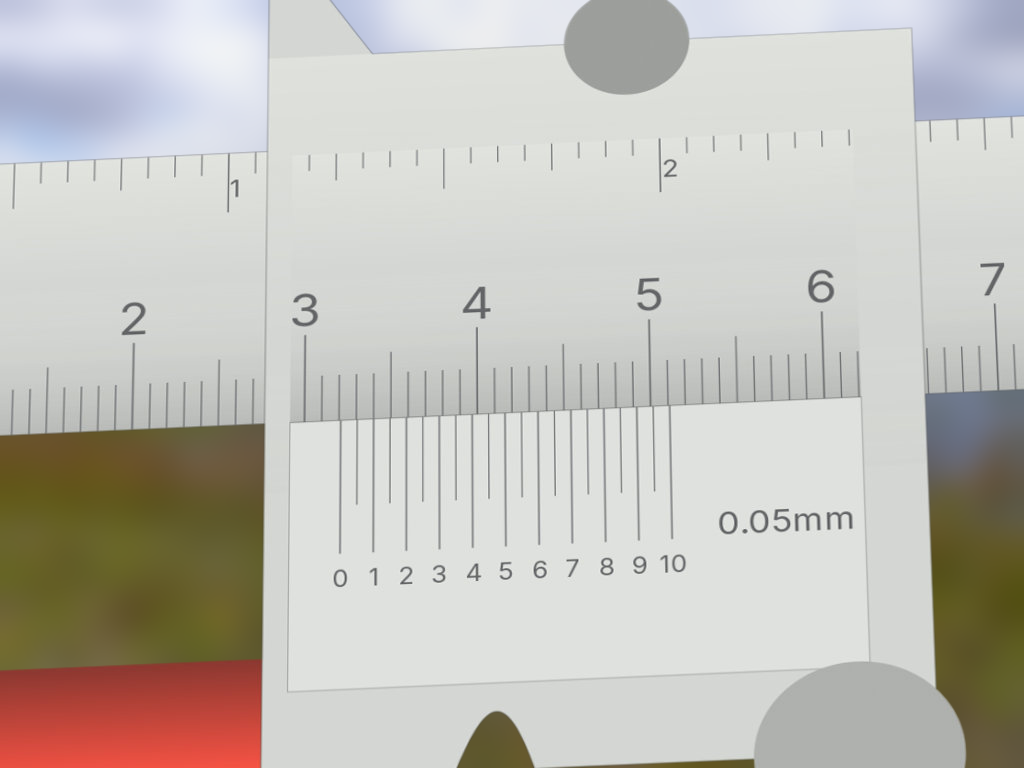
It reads 32.1 mm
